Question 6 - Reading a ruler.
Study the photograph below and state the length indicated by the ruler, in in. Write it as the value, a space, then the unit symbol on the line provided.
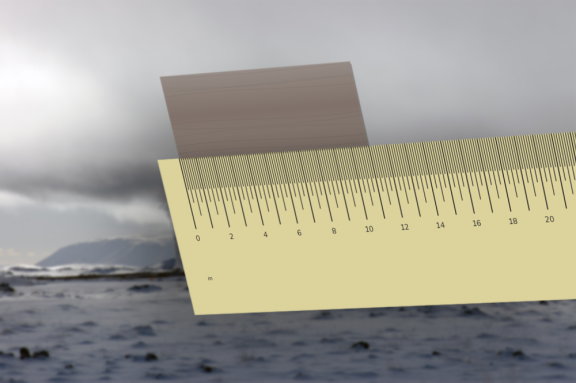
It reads 11 in
